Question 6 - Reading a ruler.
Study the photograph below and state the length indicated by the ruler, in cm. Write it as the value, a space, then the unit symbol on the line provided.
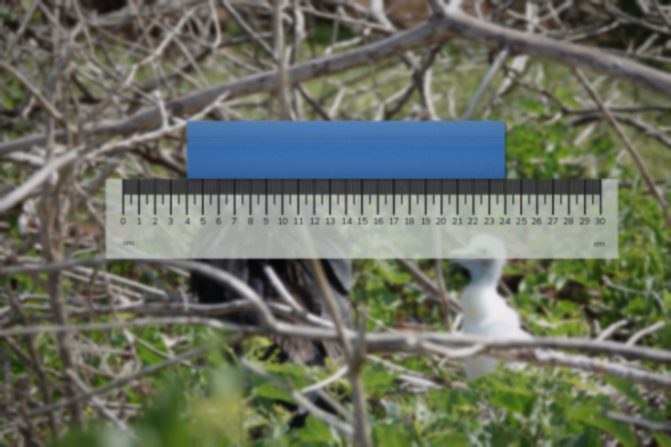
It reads 20 cm
